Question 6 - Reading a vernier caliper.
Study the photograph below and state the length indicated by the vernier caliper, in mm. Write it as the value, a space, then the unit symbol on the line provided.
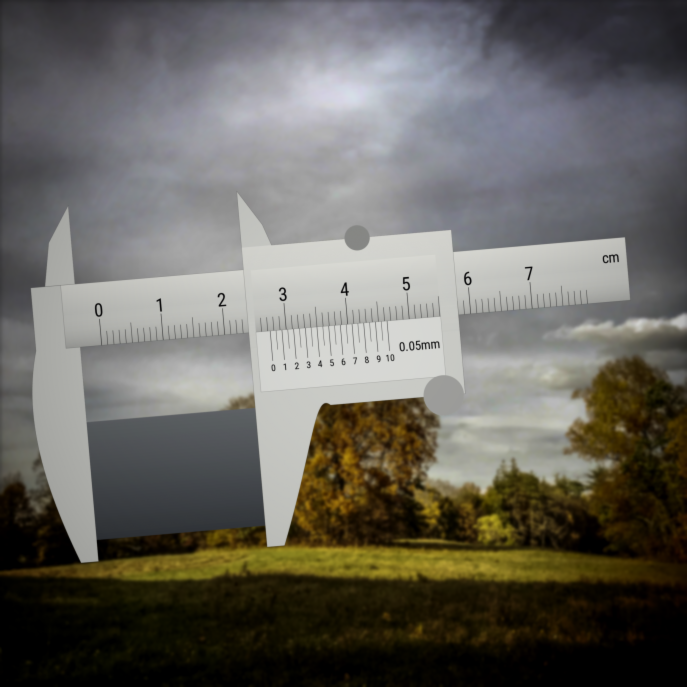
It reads 27.4 mm
